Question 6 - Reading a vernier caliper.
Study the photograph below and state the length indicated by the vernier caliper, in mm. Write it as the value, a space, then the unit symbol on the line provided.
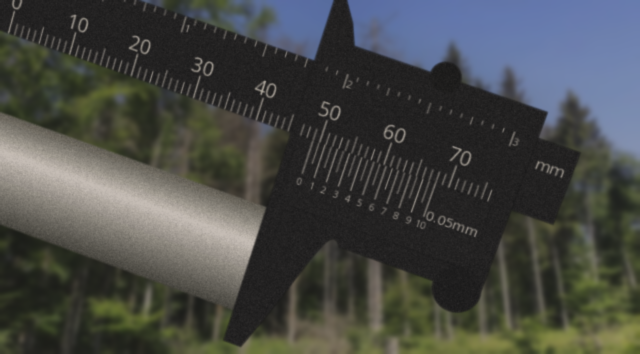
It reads 49.0 mm
